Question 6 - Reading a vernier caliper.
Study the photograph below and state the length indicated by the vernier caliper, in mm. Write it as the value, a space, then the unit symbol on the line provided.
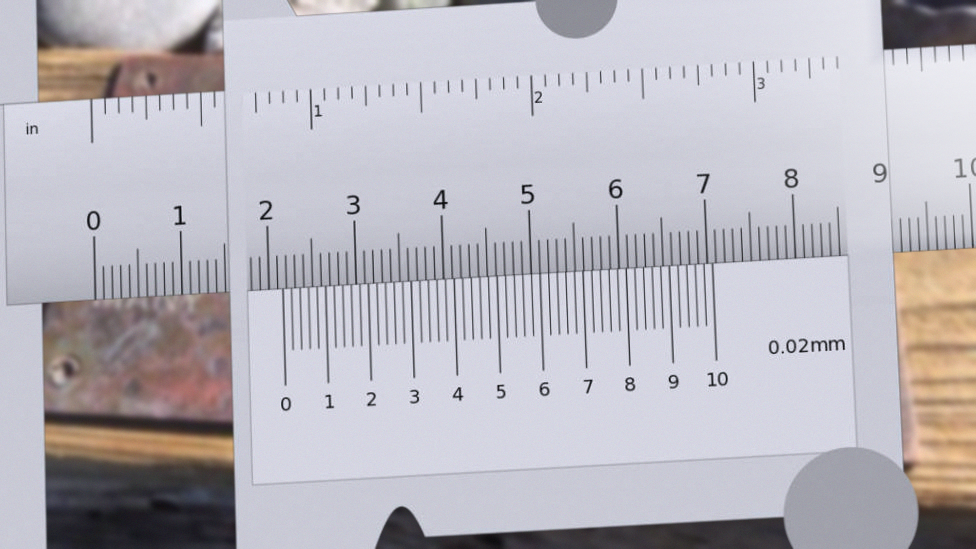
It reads 21.6 mm
